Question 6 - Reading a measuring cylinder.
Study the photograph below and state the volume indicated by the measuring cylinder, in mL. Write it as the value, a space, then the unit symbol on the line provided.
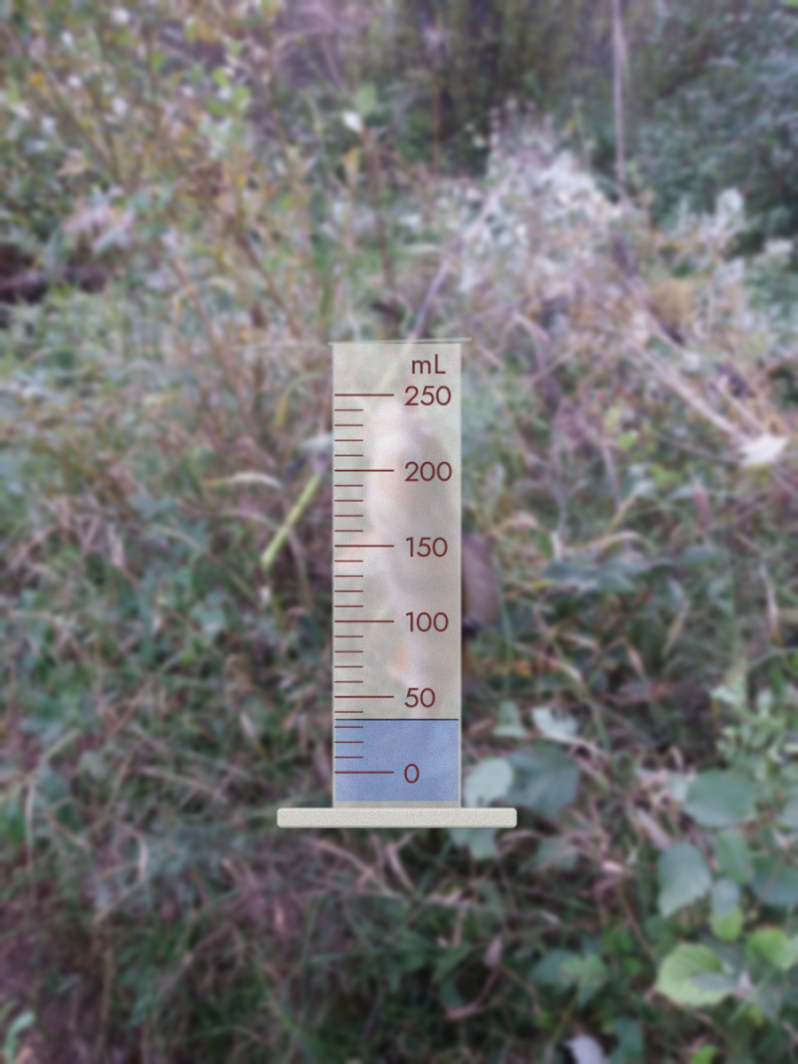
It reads 35 mL
